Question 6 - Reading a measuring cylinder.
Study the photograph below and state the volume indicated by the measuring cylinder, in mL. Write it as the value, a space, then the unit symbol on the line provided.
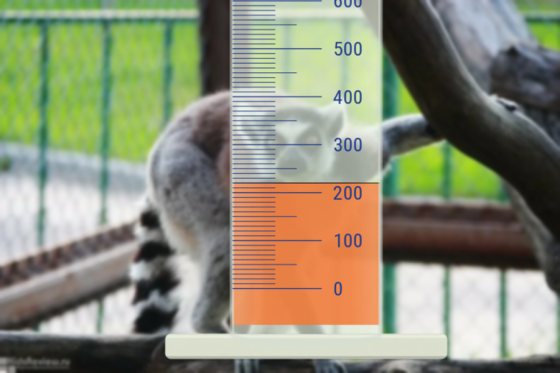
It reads 220 mL
